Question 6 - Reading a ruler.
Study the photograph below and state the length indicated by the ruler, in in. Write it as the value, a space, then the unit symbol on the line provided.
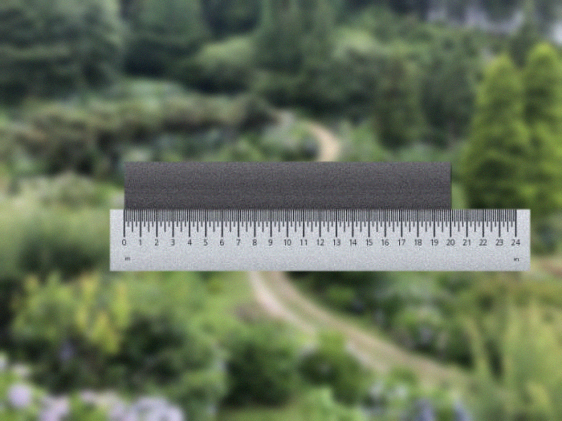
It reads 20 in
